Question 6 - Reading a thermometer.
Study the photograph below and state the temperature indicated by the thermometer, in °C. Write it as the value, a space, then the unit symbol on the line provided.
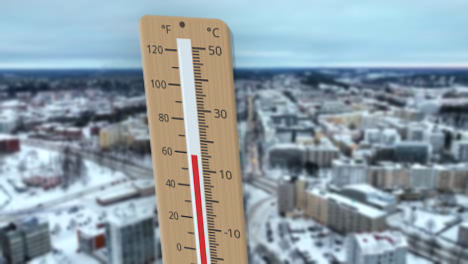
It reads 15 °C
